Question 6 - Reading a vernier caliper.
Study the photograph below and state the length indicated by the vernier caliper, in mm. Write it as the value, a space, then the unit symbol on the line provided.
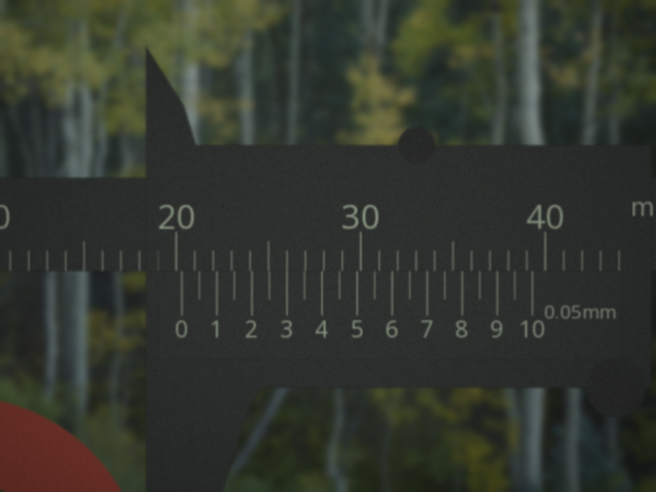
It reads 20.3 mm
